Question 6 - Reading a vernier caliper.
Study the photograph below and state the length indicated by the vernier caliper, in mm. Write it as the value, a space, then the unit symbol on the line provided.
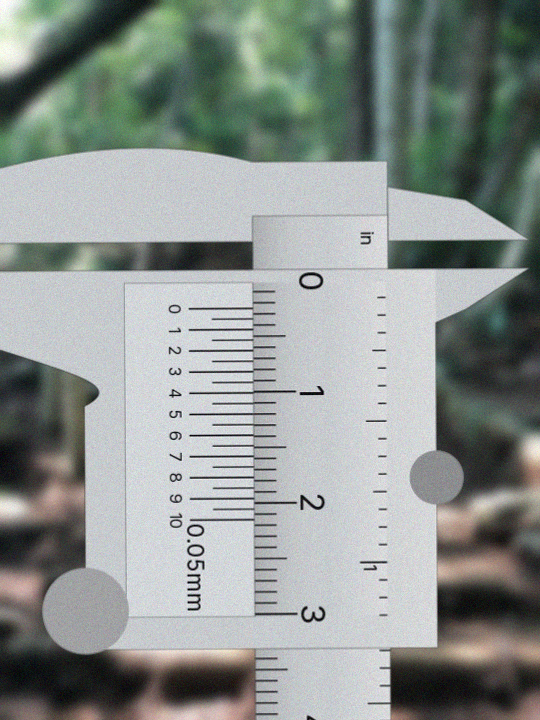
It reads 2.5 mm
